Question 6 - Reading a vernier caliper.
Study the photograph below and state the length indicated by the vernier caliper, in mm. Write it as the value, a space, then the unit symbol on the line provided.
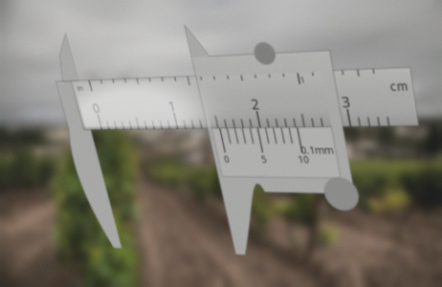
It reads 15.2 mm
